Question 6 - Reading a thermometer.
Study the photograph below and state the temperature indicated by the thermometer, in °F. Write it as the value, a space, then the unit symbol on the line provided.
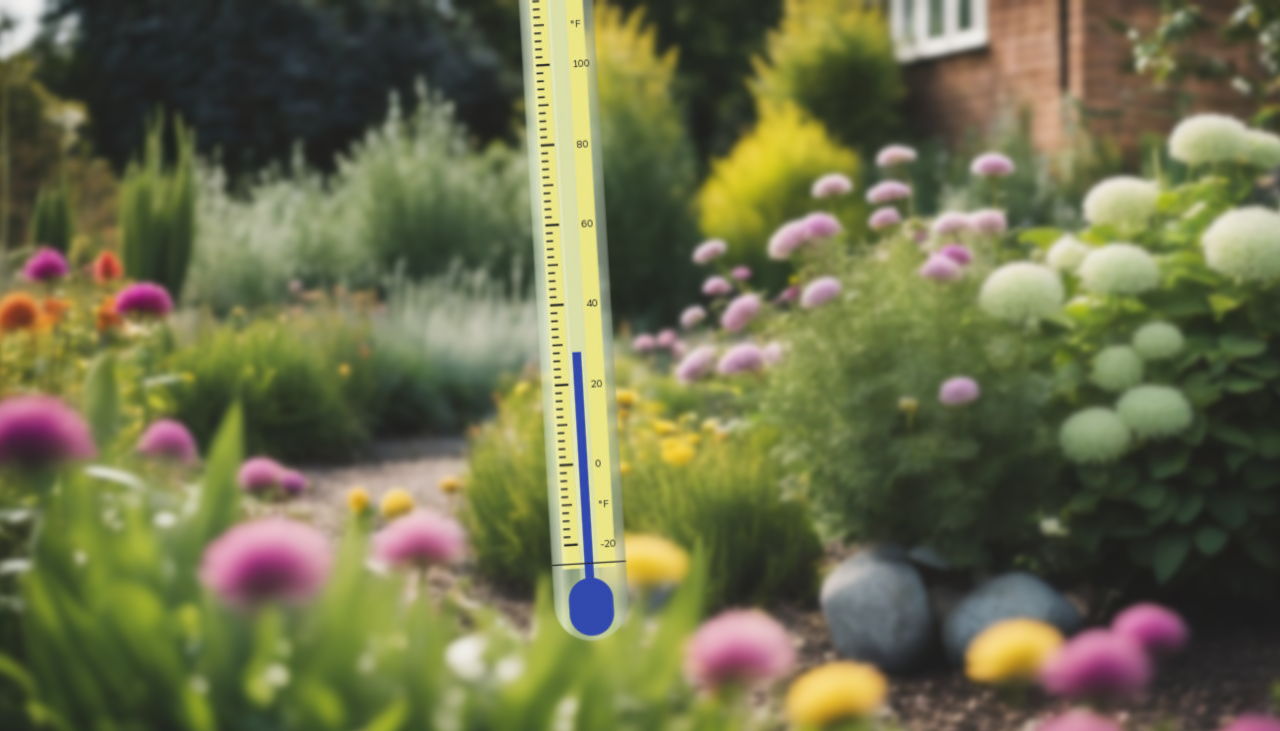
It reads 28 °F
